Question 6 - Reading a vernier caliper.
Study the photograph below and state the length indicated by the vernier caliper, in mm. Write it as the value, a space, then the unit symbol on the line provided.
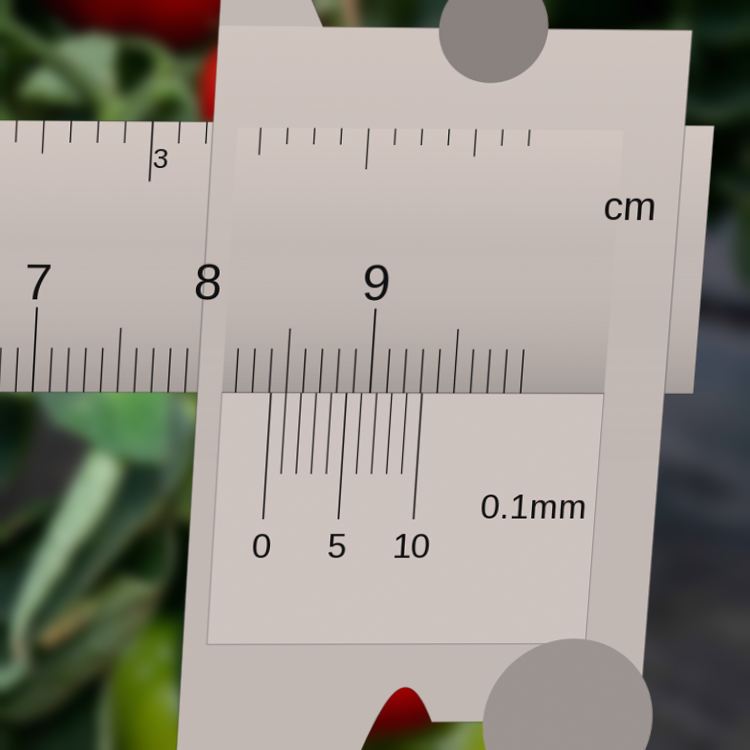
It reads 84.1 mm
